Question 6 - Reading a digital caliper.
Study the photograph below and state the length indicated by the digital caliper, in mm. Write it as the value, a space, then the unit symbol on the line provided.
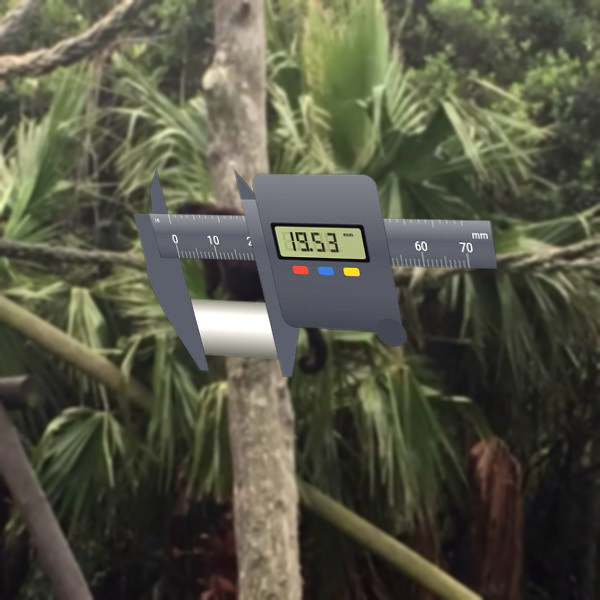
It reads 19.53 mm
